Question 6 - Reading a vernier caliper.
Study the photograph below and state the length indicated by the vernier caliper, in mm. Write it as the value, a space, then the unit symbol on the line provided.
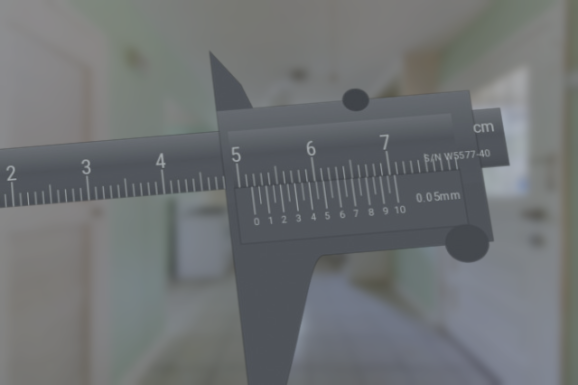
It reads 51.6 mm
